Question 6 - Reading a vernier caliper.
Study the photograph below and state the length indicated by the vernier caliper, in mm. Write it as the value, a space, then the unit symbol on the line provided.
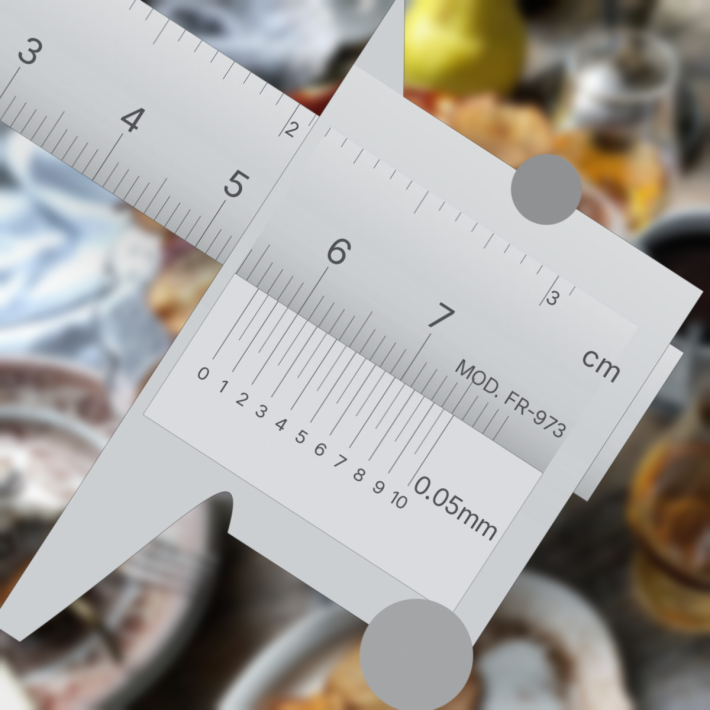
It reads 56.2 mm
